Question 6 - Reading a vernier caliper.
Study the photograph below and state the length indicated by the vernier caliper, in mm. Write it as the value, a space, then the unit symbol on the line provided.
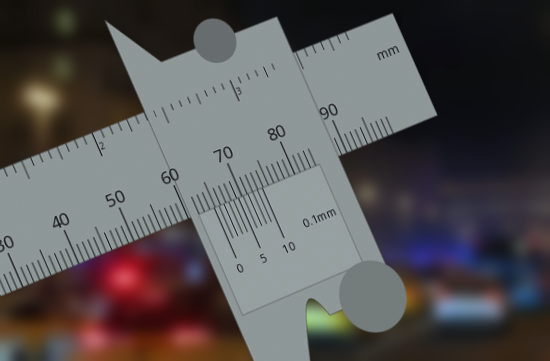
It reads 64.8 mm
